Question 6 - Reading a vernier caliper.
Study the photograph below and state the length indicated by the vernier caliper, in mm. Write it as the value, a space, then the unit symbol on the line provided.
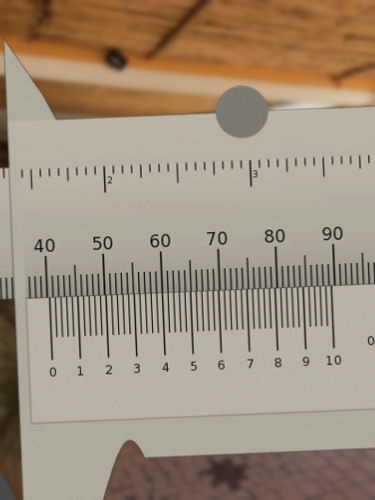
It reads 40.4 mm
